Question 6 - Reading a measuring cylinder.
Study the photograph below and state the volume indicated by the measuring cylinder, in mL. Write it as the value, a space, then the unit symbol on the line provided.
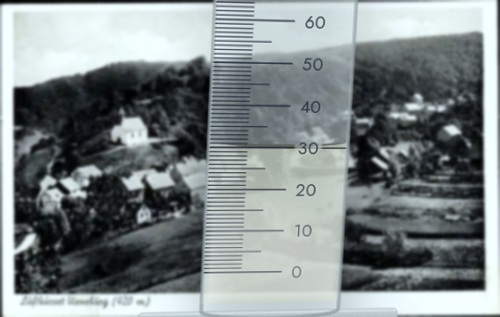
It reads 30 mL
